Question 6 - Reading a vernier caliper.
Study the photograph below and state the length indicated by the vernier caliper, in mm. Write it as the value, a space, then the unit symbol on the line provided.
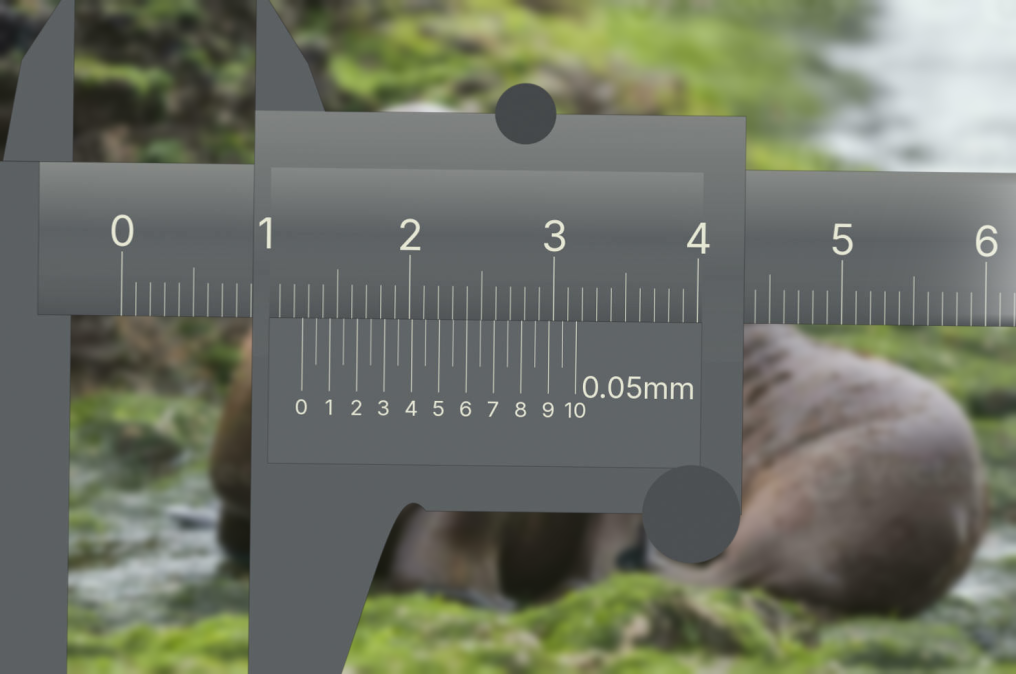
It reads 12.6 mm
